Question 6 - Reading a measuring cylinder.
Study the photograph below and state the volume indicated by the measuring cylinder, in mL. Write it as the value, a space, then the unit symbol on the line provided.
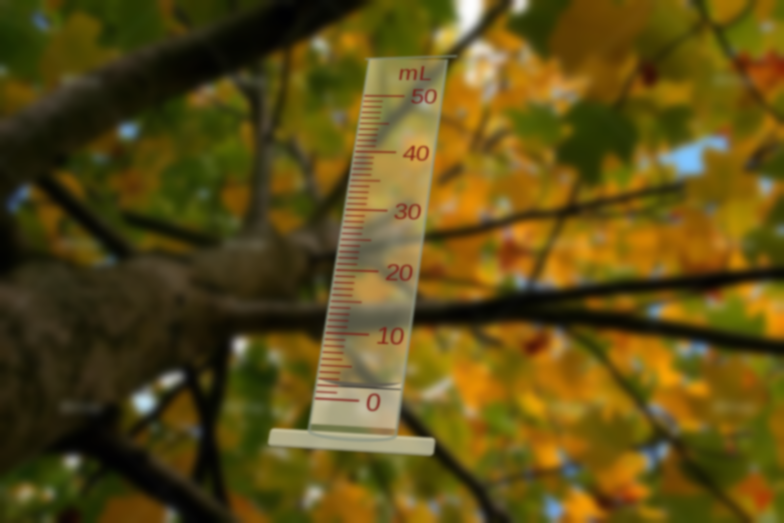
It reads 2 mL
